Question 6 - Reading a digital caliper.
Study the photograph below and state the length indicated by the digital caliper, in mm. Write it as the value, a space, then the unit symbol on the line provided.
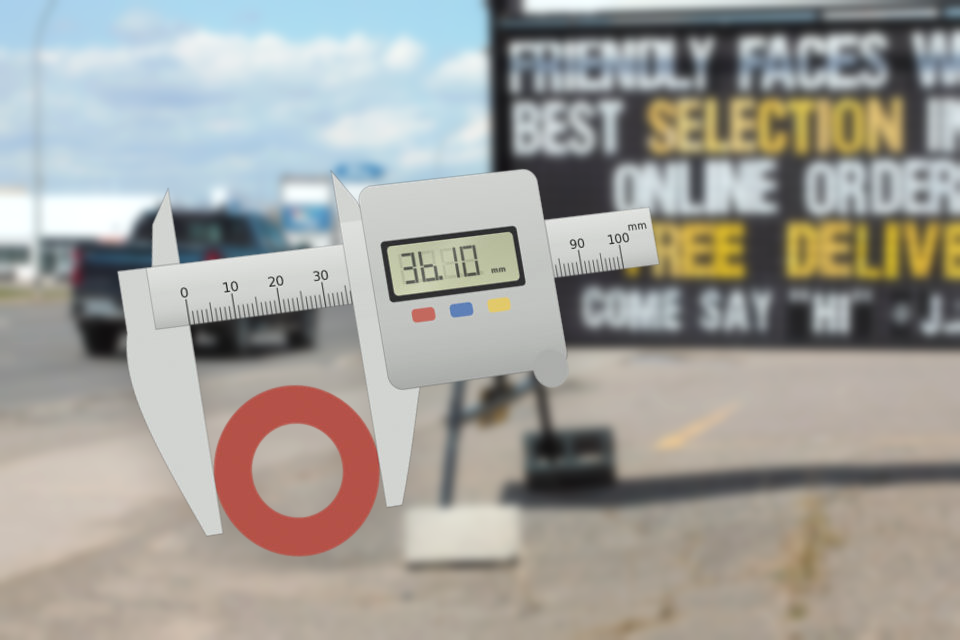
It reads 36.10 mm
